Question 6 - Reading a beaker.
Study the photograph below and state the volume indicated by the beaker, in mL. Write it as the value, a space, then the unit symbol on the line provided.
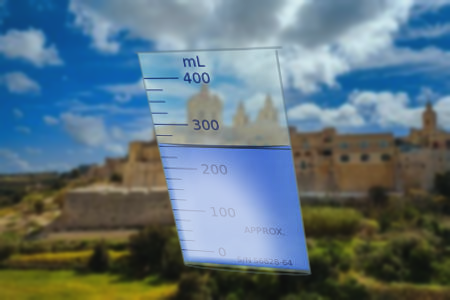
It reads 250 mL
